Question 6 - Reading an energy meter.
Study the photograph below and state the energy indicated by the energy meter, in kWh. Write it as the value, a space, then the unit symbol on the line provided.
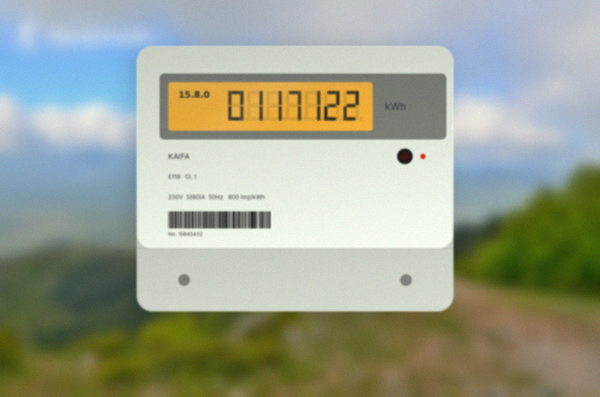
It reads 117122 kWh
